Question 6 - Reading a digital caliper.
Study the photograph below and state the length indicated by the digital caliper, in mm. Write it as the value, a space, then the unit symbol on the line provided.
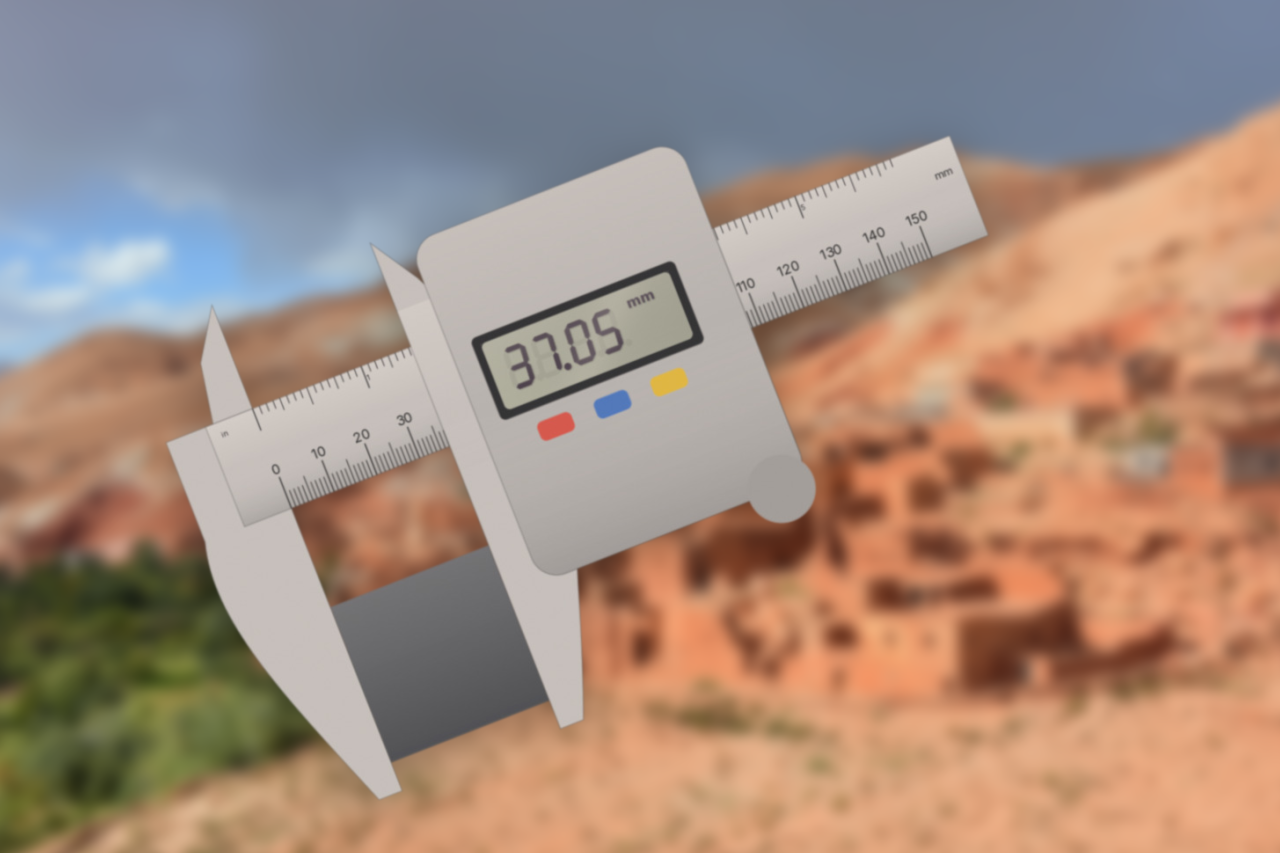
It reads 37.05 mm
